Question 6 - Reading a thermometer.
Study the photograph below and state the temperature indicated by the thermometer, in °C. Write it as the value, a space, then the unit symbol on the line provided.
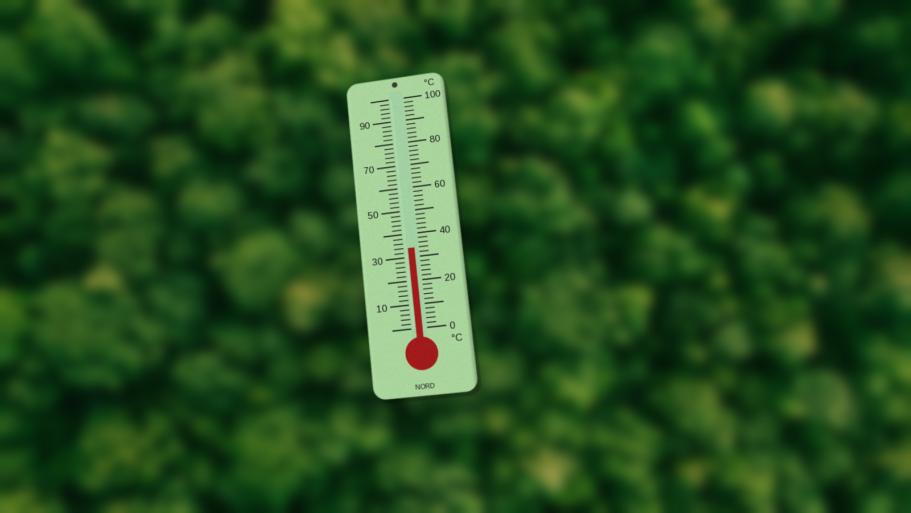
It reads 34 °C
